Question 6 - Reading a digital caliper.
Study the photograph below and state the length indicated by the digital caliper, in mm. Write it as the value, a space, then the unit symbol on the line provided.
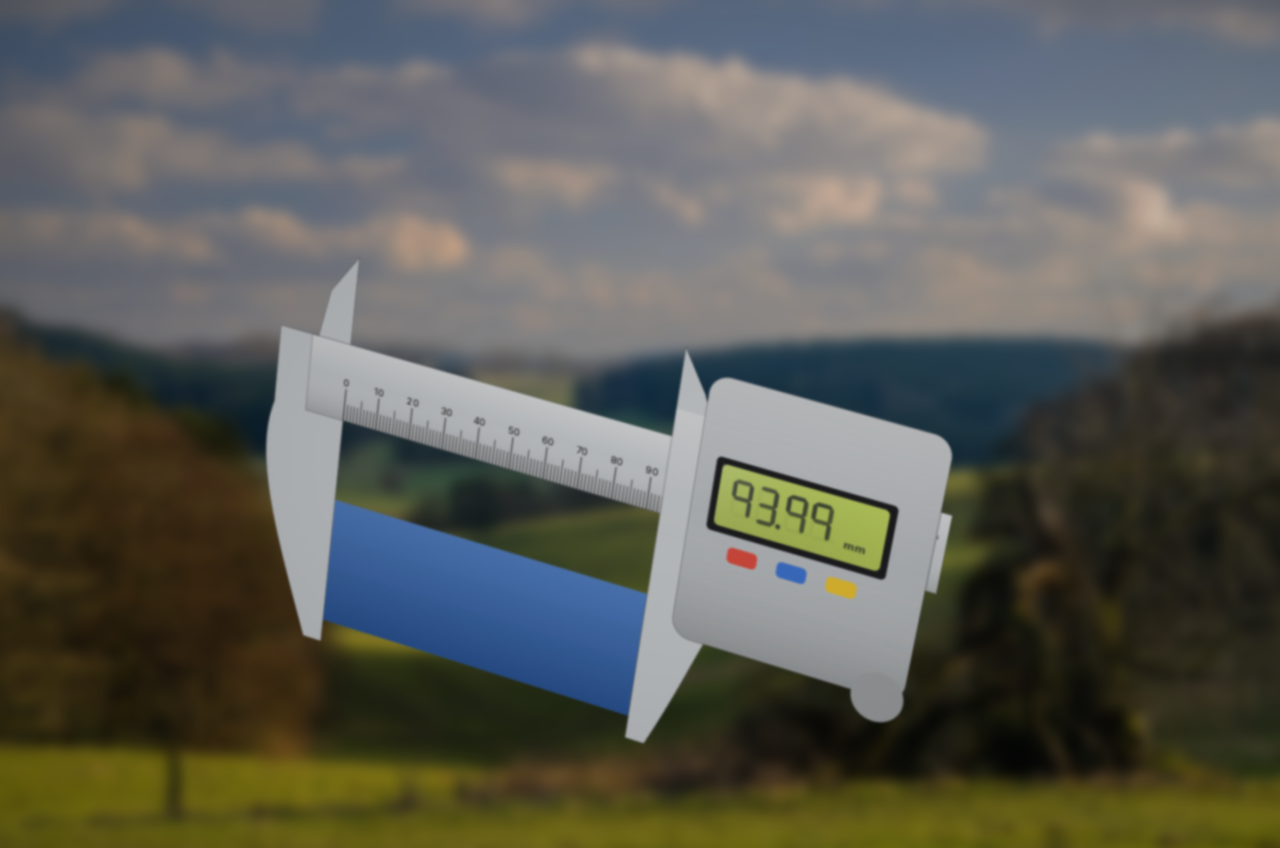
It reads 93.99 mm
